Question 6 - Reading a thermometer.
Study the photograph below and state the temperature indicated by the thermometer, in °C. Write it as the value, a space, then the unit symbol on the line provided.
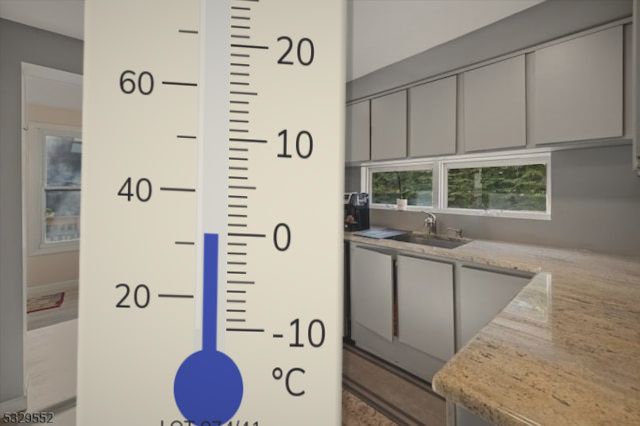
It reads 0 °C
